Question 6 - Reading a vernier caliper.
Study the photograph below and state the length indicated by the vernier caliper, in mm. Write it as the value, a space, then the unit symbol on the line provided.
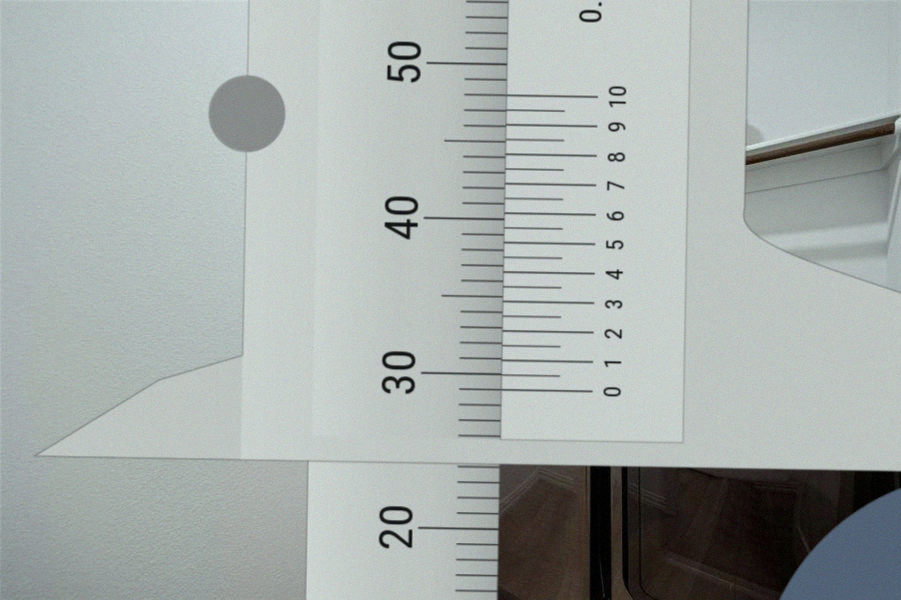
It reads 29.0 mm
